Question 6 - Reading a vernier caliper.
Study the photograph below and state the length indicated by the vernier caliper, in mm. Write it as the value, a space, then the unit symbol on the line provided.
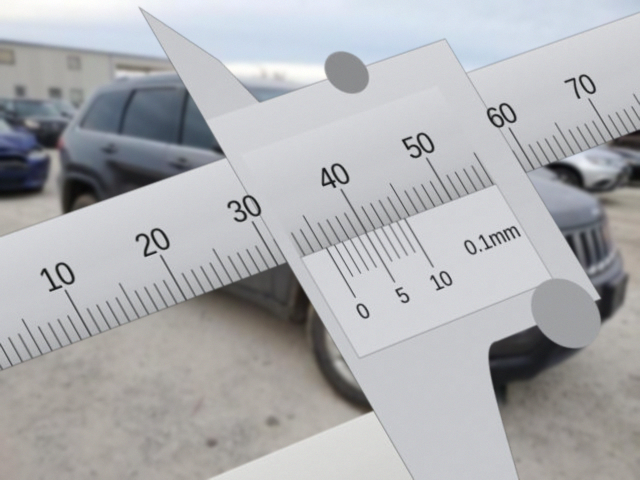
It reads 35.4 mm
